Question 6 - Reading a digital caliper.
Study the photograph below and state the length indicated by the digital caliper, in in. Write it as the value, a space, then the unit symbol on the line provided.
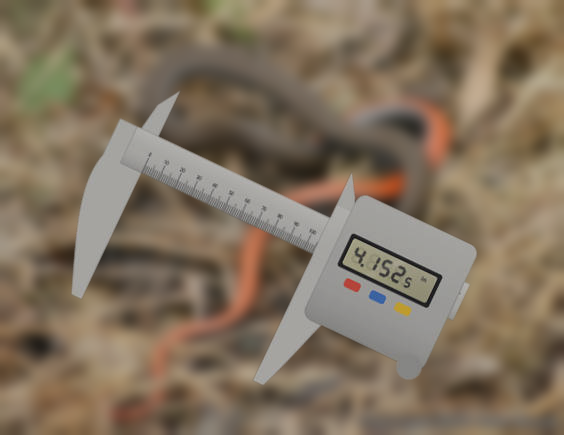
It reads 4.1525 in
